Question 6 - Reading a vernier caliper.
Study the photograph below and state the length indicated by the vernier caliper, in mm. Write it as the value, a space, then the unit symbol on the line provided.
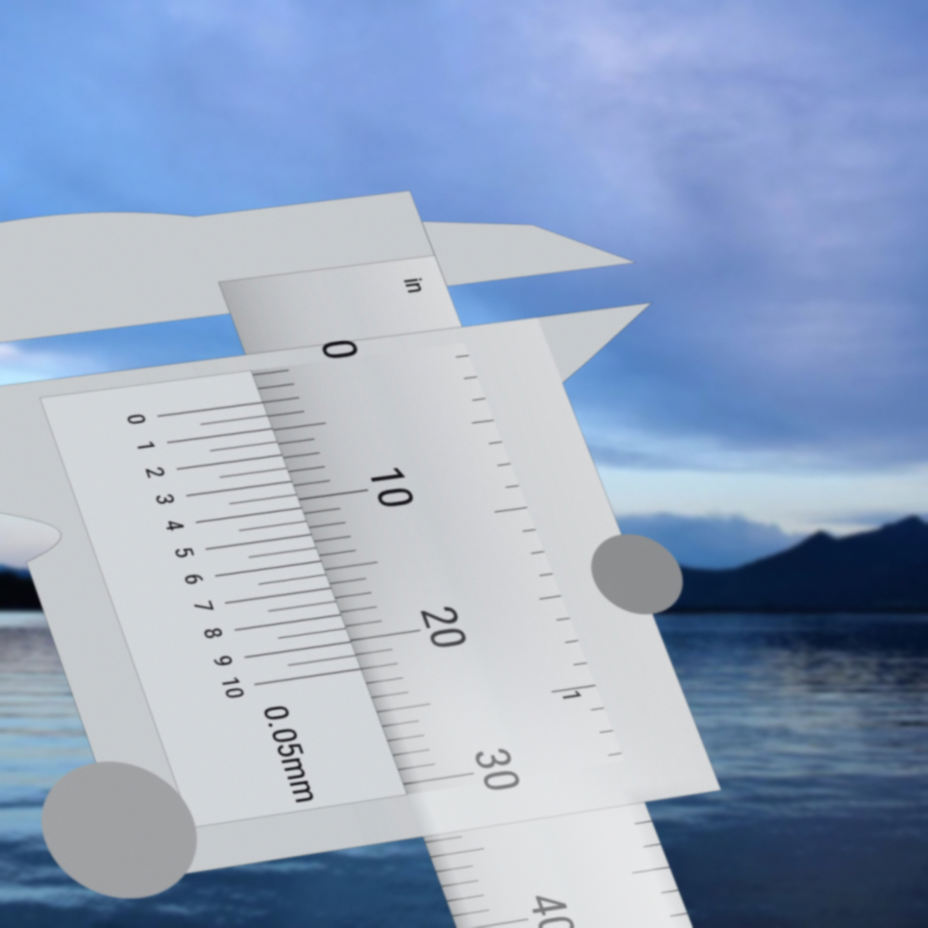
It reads 3.0 mm
